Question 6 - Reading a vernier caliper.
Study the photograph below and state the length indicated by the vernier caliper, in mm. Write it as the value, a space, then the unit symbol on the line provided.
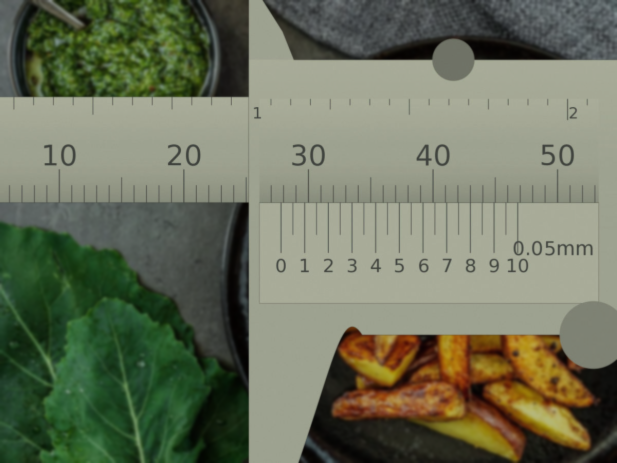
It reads 27.8 mm
